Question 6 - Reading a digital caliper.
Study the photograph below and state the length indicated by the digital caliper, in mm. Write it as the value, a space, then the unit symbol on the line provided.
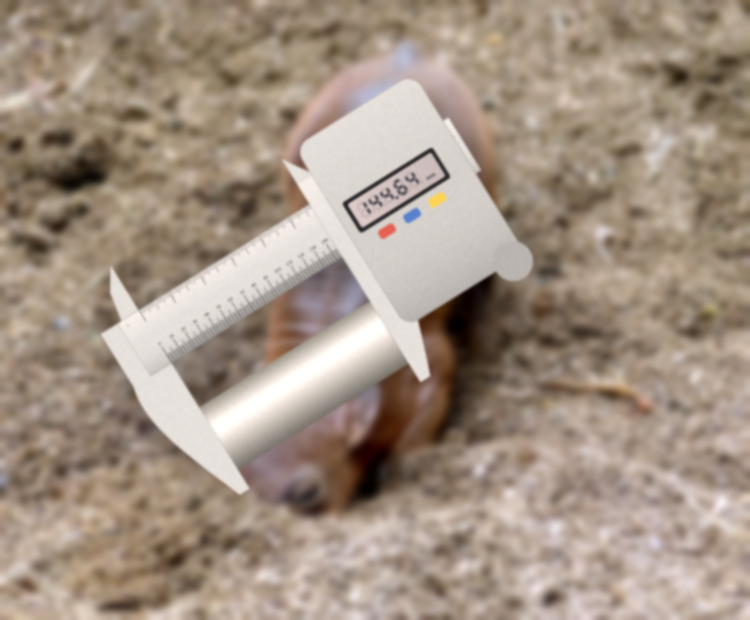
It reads 144.64 mm
